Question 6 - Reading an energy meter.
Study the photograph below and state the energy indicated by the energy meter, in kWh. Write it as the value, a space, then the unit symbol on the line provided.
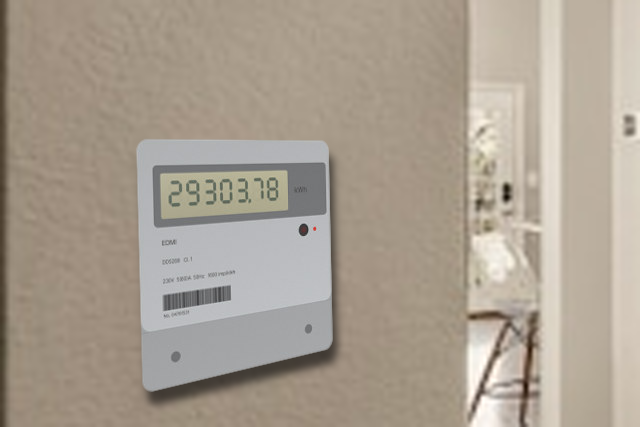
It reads 29303.78 kWh
